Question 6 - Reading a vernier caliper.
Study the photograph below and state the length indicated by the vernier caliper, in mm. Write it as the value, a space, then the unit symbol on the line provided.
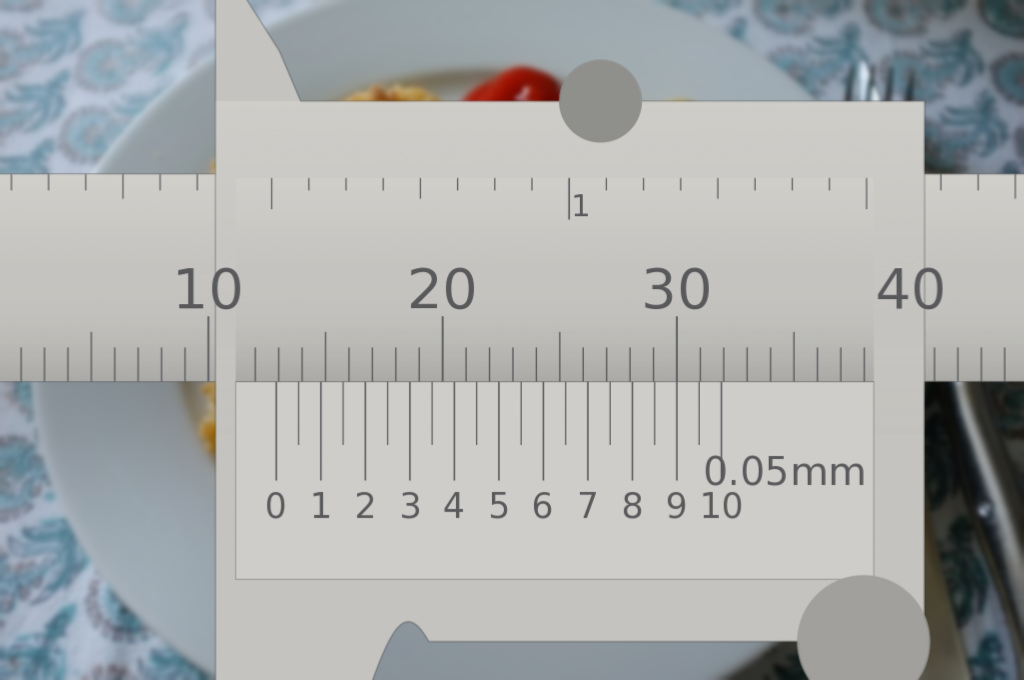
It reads 12.9 mm
